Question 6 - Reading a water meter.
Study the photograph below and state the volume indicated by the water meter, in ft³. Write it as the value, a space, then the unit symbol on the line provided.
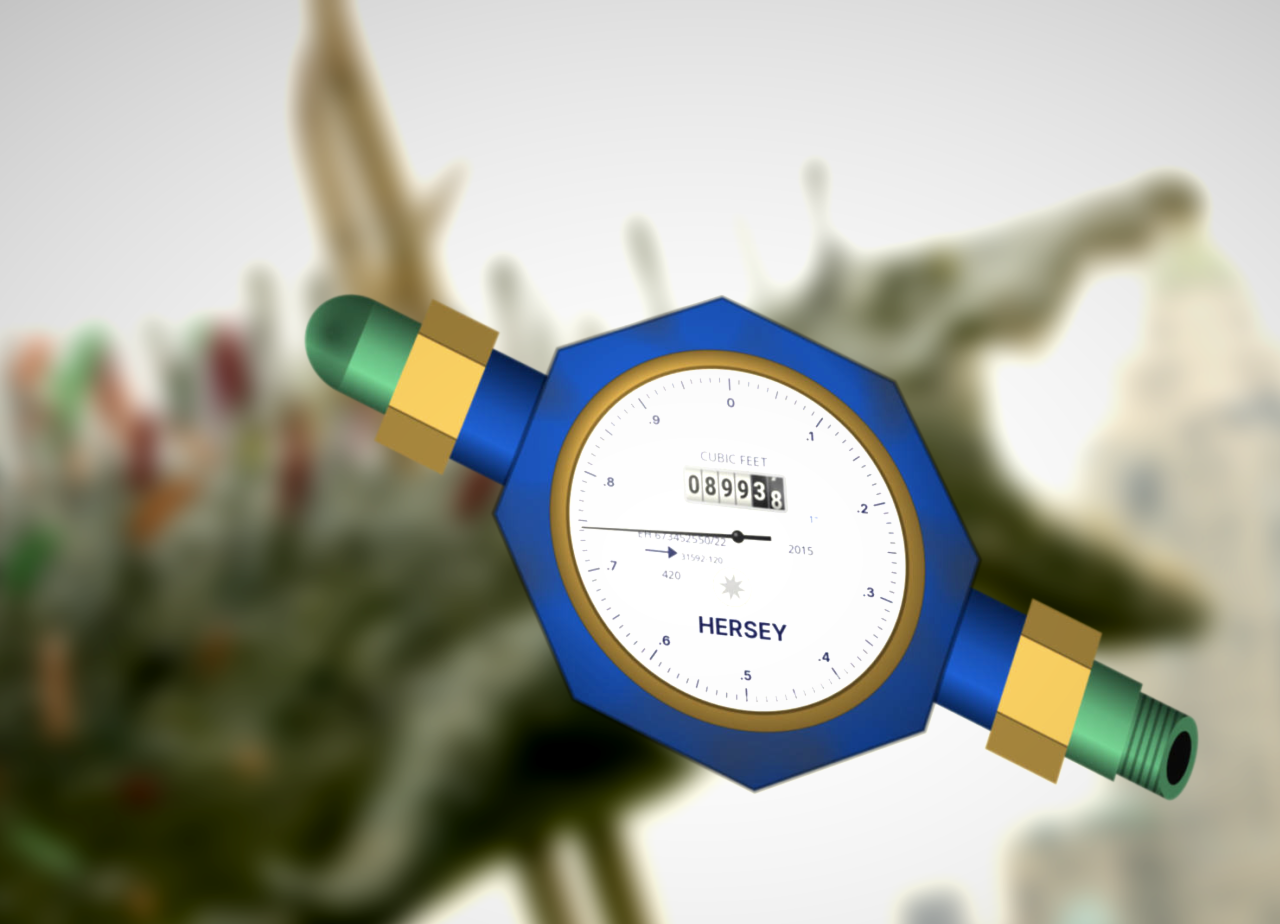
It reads 89937.74 ft³
